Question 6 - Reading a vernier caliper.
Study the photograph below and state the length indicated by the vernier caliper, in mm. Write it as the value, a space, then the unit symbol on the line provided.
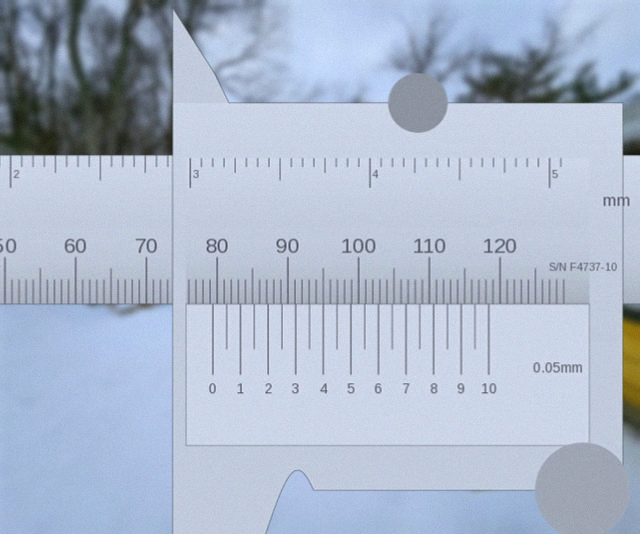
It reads 79.4 mm
